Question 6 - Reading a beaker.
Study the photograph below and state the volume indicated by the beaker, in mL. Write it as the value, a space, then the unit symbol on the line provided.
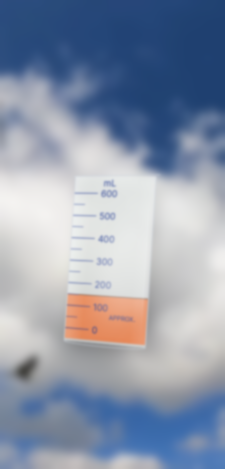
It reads 150 mL
